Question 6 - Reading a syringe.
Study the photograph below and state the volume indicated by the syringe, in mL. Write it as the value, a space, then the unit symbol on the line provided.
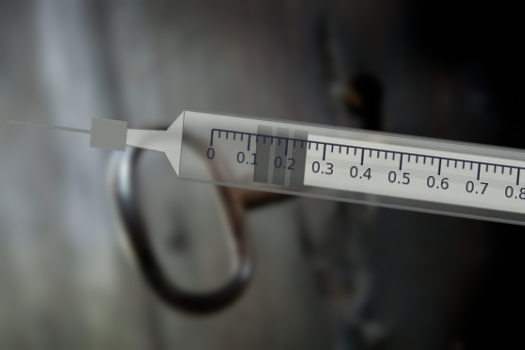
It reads 0.12 mL
